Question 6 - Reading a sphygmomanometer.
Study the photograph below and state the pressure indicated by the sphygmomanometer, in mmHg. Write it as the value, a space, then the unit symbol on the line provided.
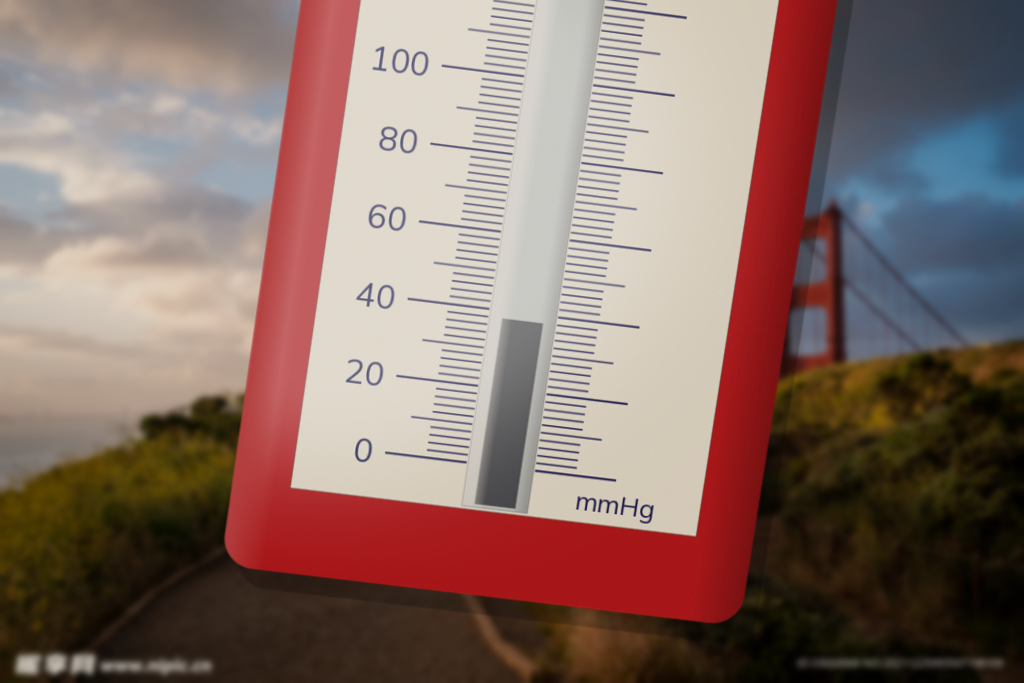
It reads 38 mmHg
